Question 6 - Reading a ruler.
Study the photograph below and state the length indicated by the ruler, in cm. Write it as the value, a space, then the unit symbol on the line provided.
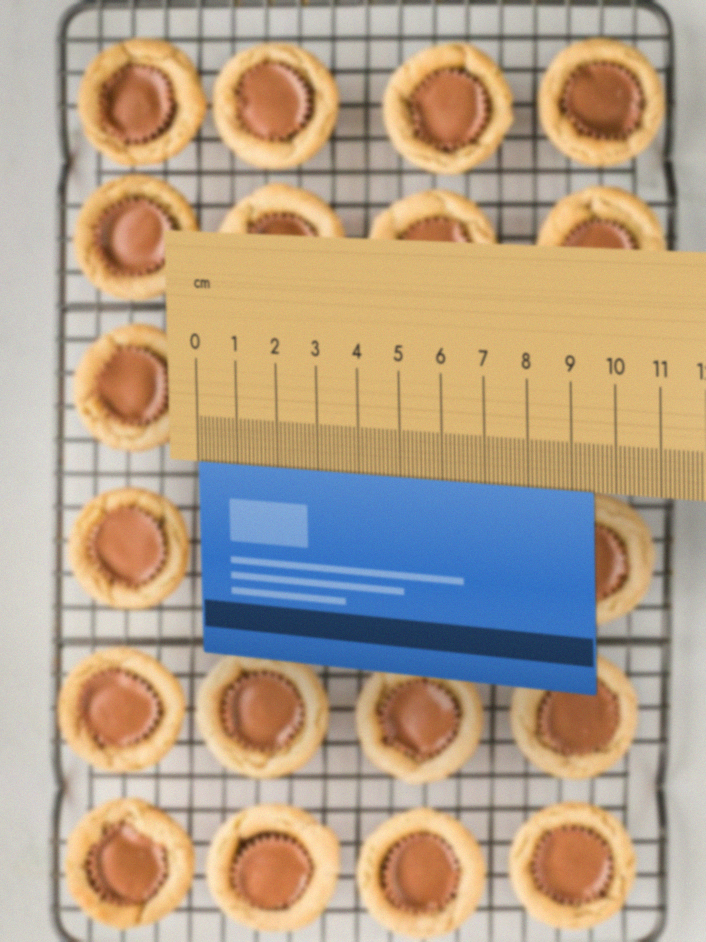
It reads 9.5 cm
